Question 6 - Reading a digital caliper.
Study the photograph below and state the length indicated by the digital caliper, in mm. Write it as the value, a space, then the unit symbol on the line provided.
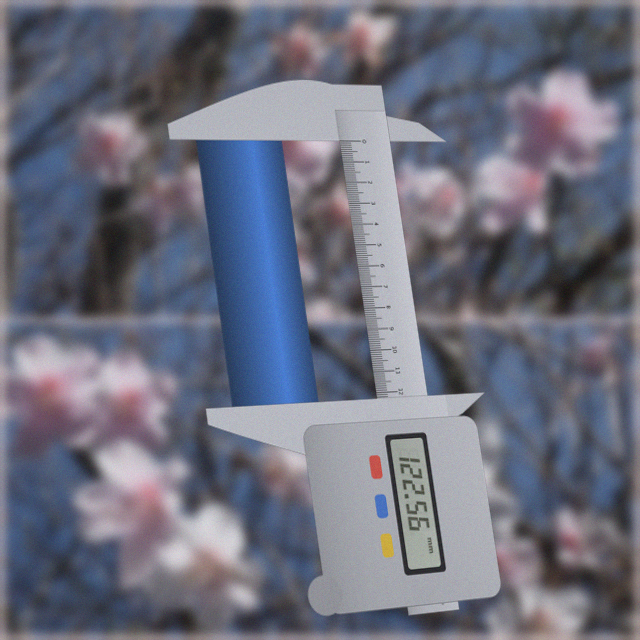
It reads 122.56 mm
